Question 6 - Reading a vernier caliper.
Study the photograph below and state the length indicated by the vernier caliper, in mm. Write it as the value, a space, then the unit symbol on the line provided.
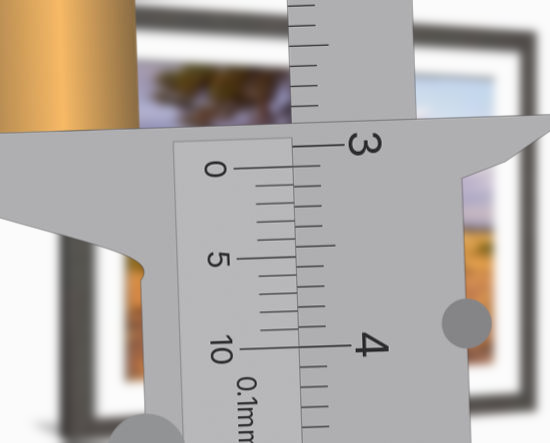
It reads 31.0 mm
